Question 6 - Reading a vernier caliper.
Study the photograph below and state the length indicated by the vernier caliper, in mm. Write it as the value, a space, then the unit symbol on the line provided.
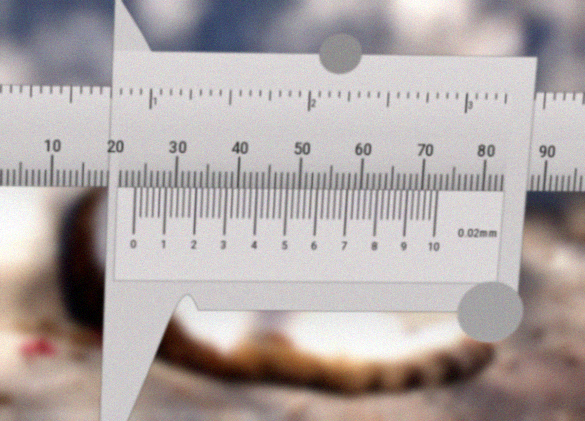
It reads 23.5 mm
